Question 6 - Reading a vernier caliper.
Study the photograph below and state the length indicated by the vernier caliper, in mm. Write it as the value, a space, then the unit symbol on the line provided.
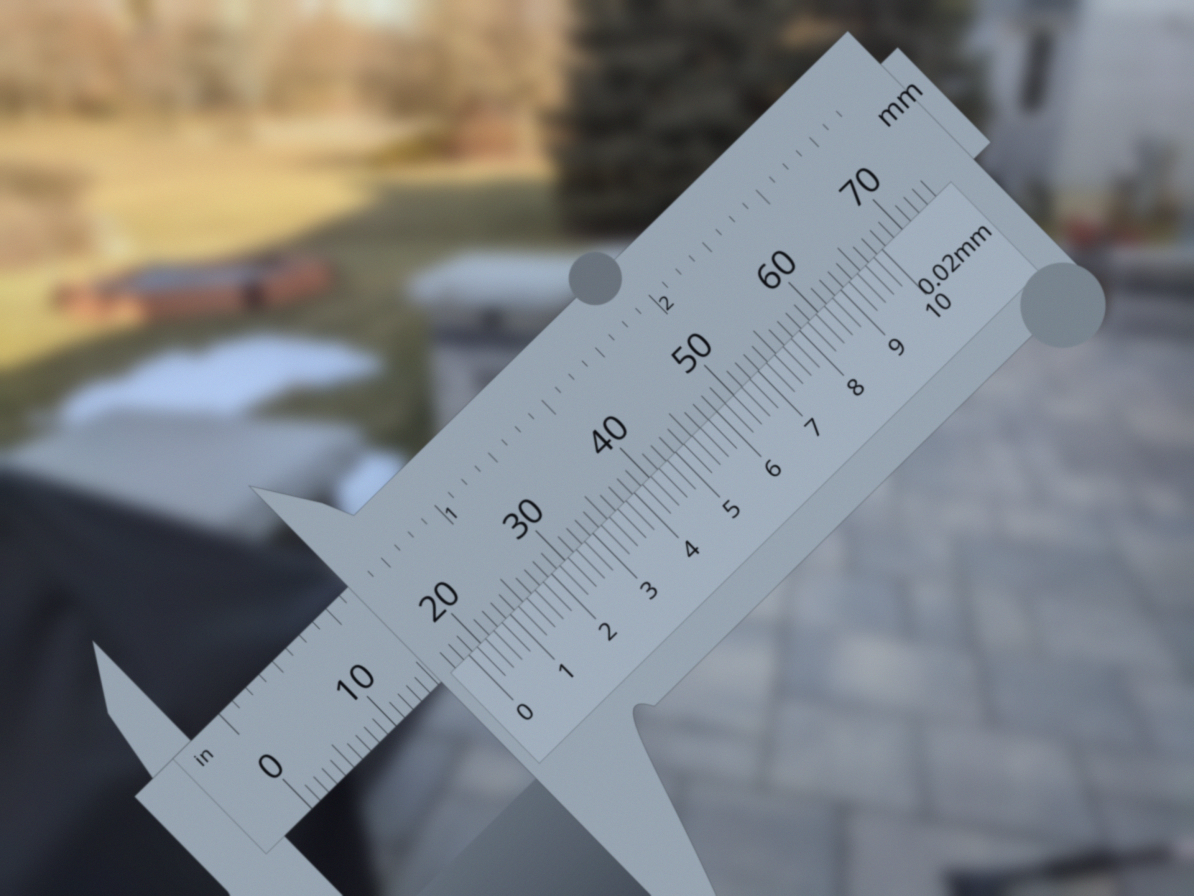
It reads 18.6 mm
